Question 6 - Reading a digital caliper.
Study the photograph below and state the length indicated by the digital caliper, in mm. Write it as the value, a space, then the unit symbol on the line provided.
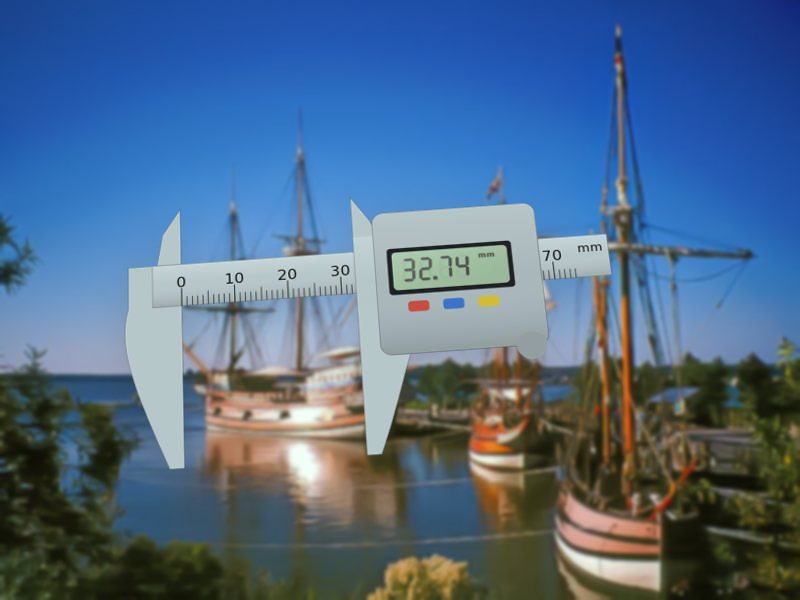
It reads 32.74 mm
